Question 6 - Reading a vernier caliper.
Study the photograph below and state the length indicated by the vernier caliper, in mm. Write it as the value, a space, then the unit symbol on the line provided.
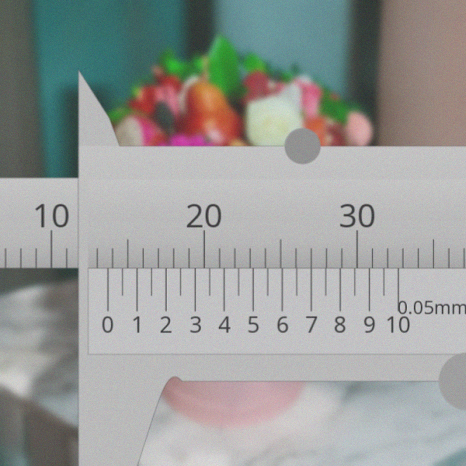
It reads 13.7 mm
